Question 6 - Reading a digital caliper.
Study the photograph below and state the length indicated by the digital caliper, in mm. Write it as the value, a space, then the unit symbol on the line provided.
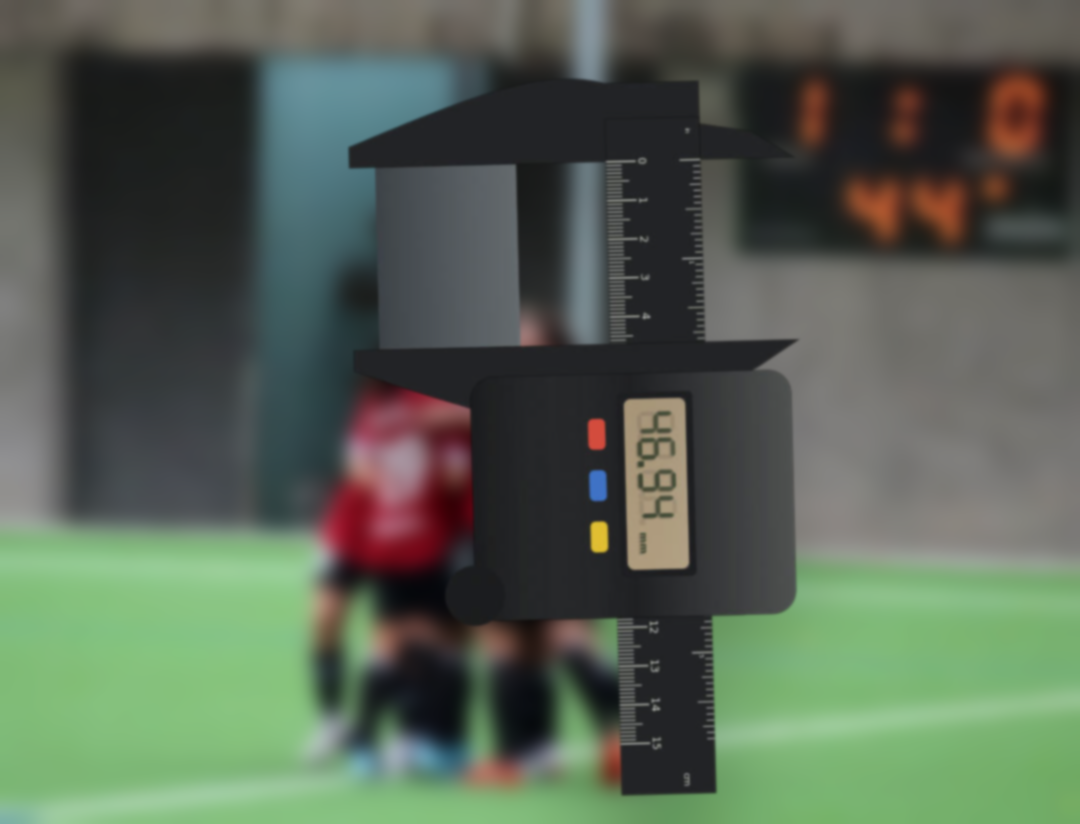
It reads 46.94 mm
